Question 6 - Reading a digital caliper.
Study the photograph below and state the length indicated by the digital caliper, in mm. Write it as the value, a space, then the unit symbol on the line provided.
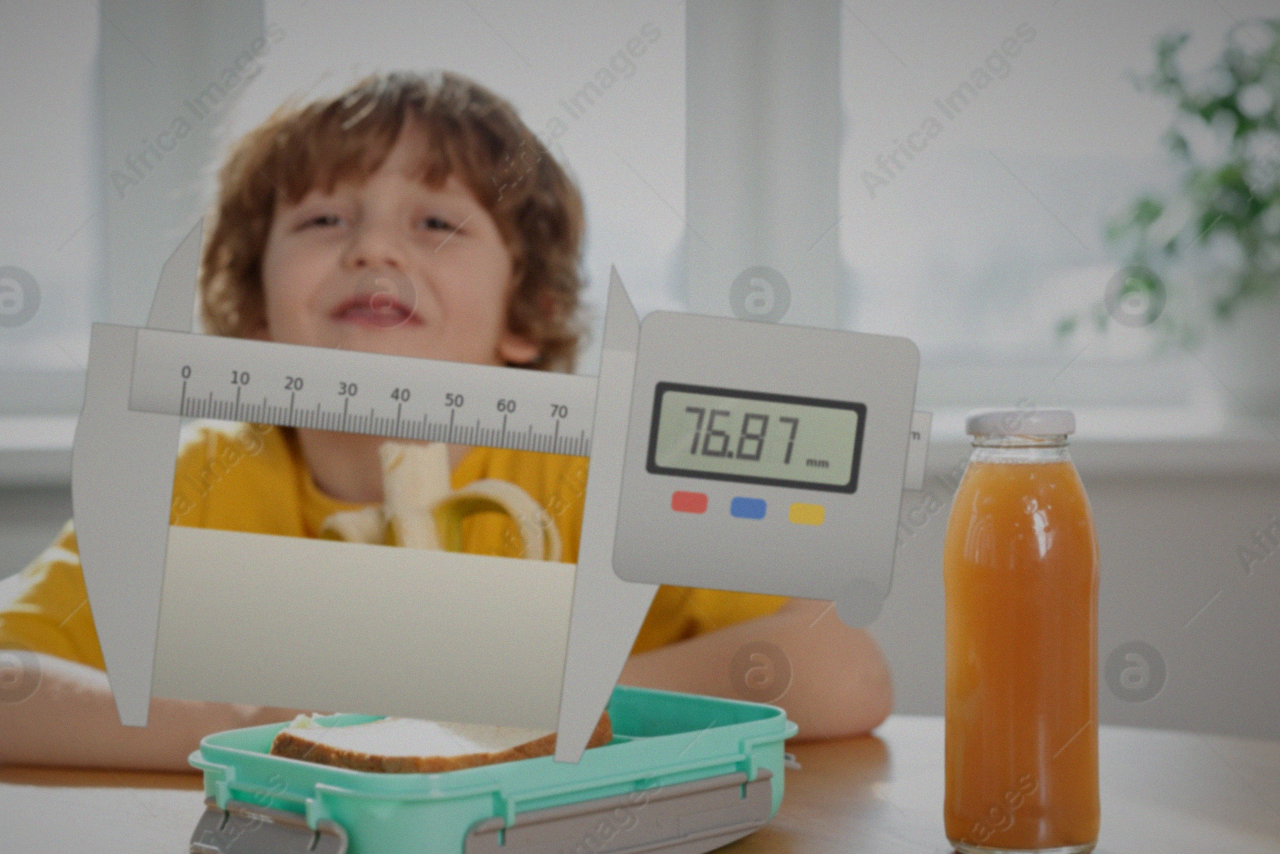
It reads 76.87 mm
